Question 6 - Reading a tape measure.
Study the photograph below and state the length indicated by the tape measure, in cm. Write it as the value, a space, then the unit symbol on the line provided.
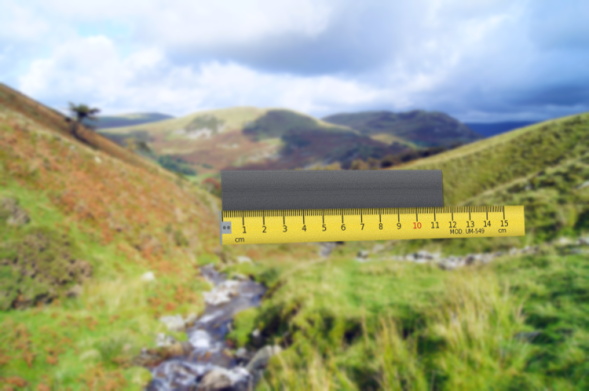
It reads 11.5 cm
